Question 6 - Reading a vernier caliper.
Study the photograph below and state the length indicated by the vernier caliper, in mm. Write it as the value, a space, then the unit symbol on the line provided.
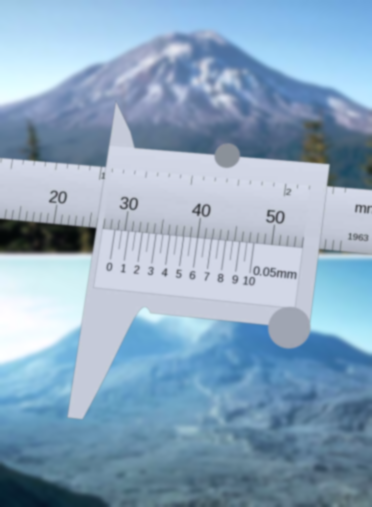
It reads 28.6 mm
